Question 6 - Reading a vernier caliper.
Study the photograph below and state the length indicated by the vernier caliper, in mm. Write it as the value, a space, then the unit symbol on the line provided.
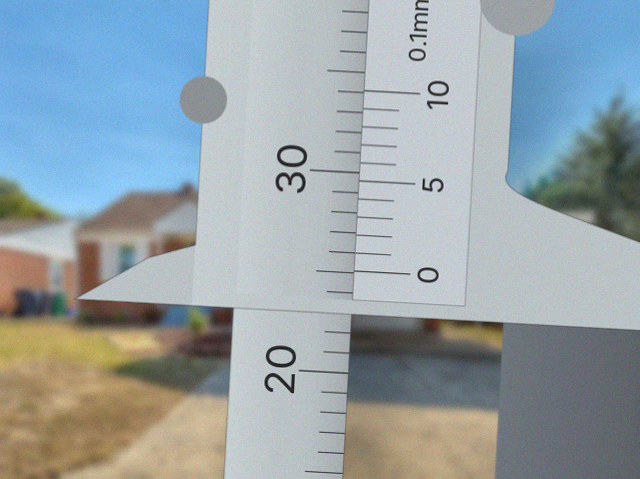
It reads 25.1 mm
